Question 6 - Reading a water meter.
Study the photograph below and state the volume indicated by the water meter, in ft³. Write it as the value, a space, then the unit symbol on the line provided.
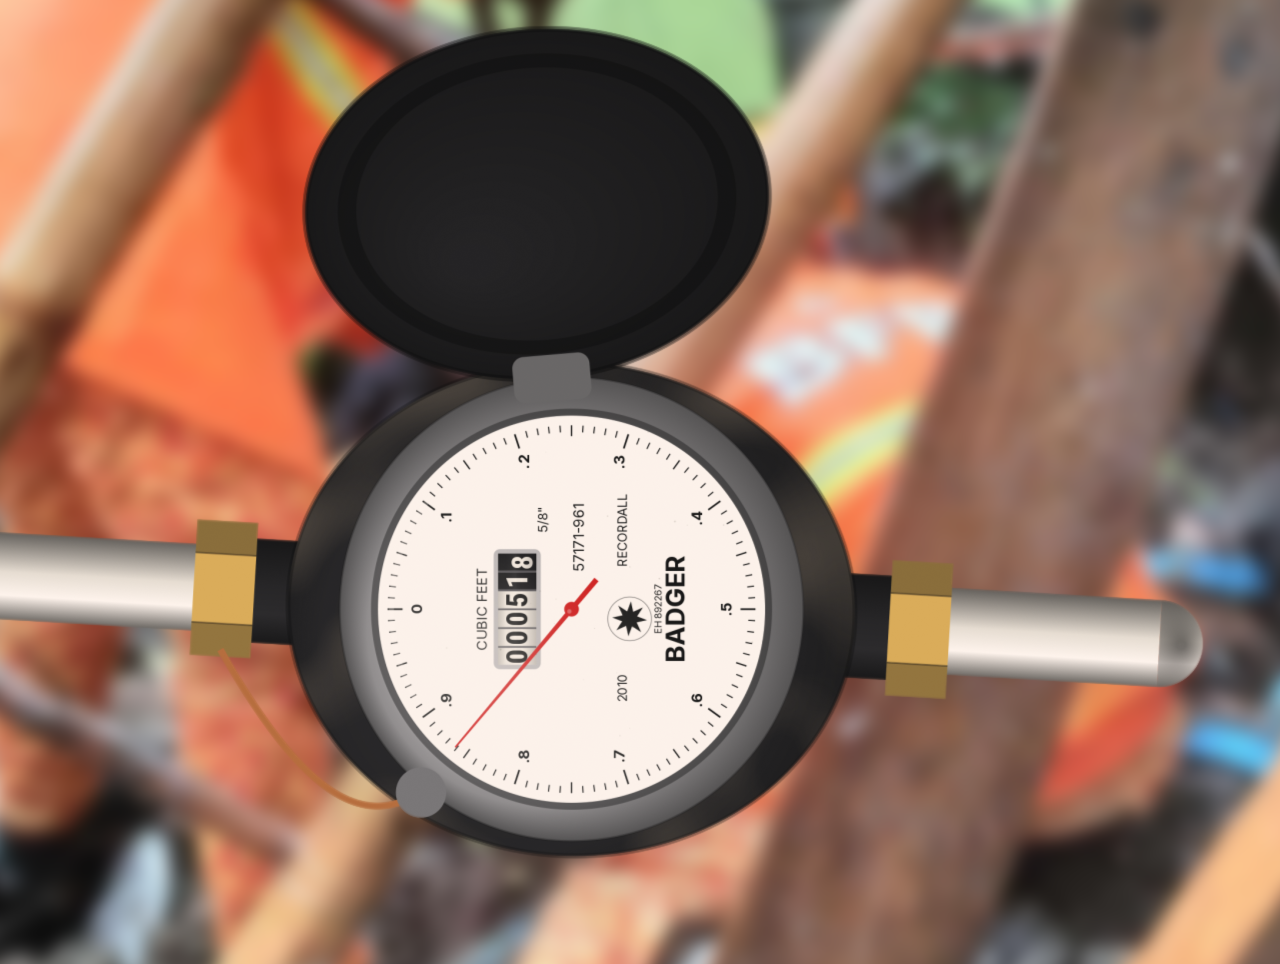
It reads 517.86 ft³
